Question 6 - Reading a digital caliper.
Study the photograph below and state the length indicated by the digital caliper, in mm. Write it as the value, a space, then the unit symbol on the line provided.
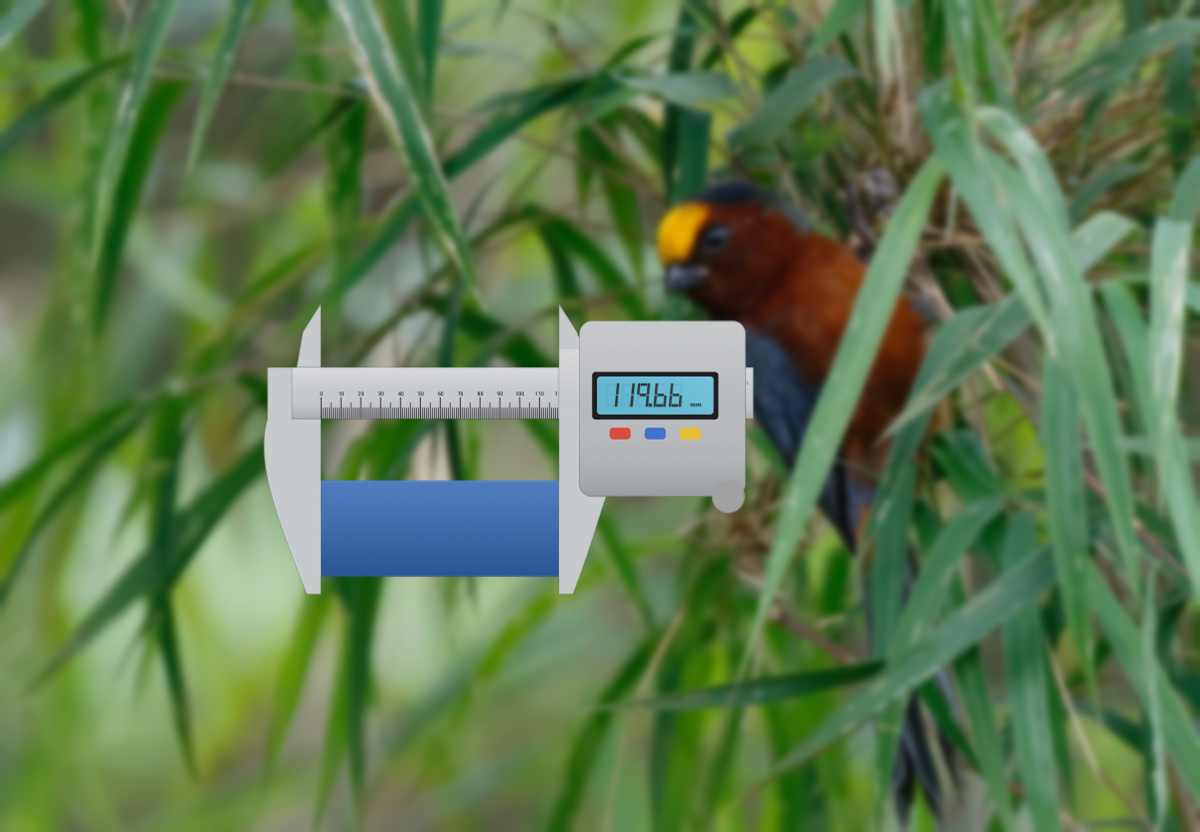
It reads 119.66 mm
